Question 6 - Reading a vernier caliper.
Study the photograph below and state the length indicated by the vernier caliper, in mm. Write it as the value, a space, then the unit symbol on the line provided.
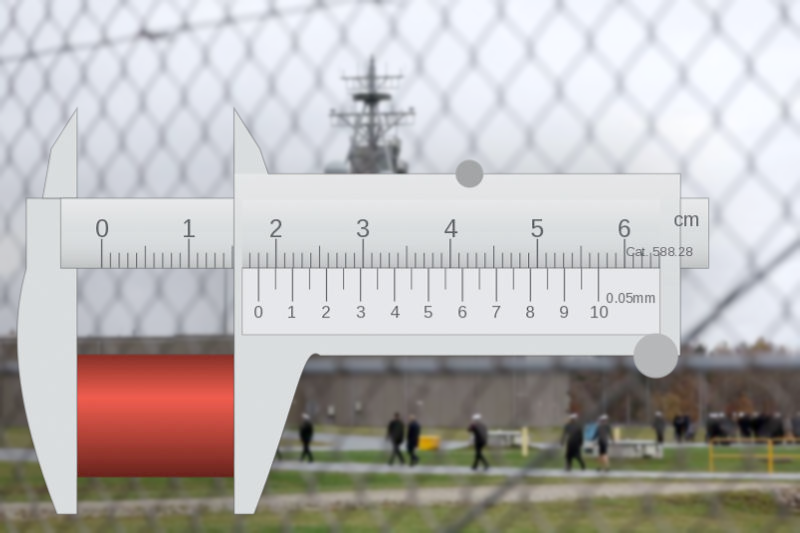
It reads 18.0 mm
